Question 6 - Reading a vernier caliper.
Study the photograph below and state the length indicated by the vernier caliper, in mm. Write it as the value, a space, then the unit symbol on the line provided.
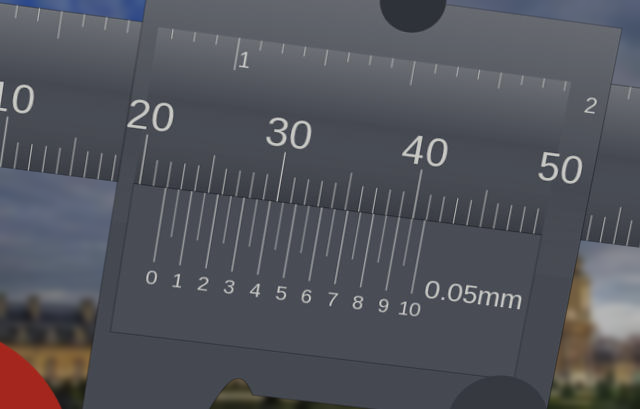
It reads 21.9 mm
